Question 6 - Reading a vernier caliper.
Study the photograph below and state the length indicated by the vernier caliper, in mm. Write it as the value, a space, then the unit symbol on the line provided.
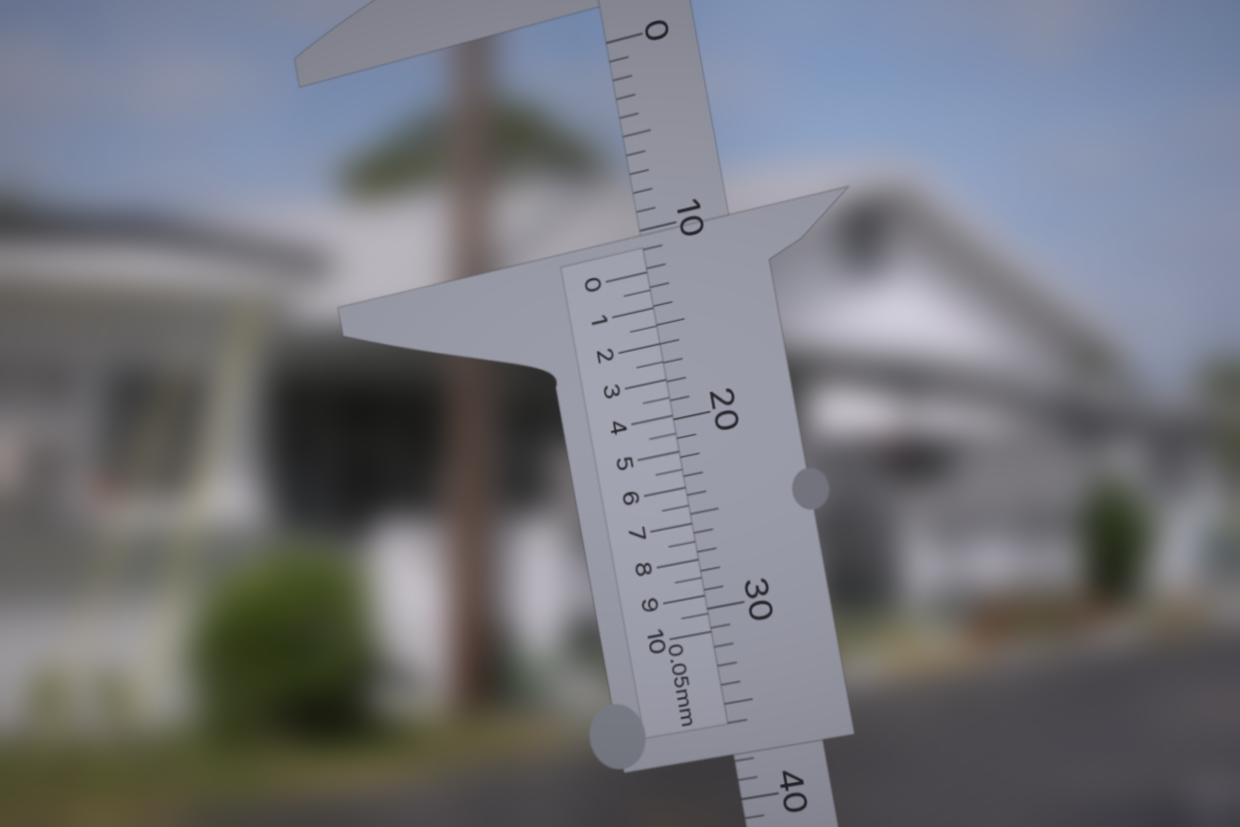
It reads 12.2 mm
